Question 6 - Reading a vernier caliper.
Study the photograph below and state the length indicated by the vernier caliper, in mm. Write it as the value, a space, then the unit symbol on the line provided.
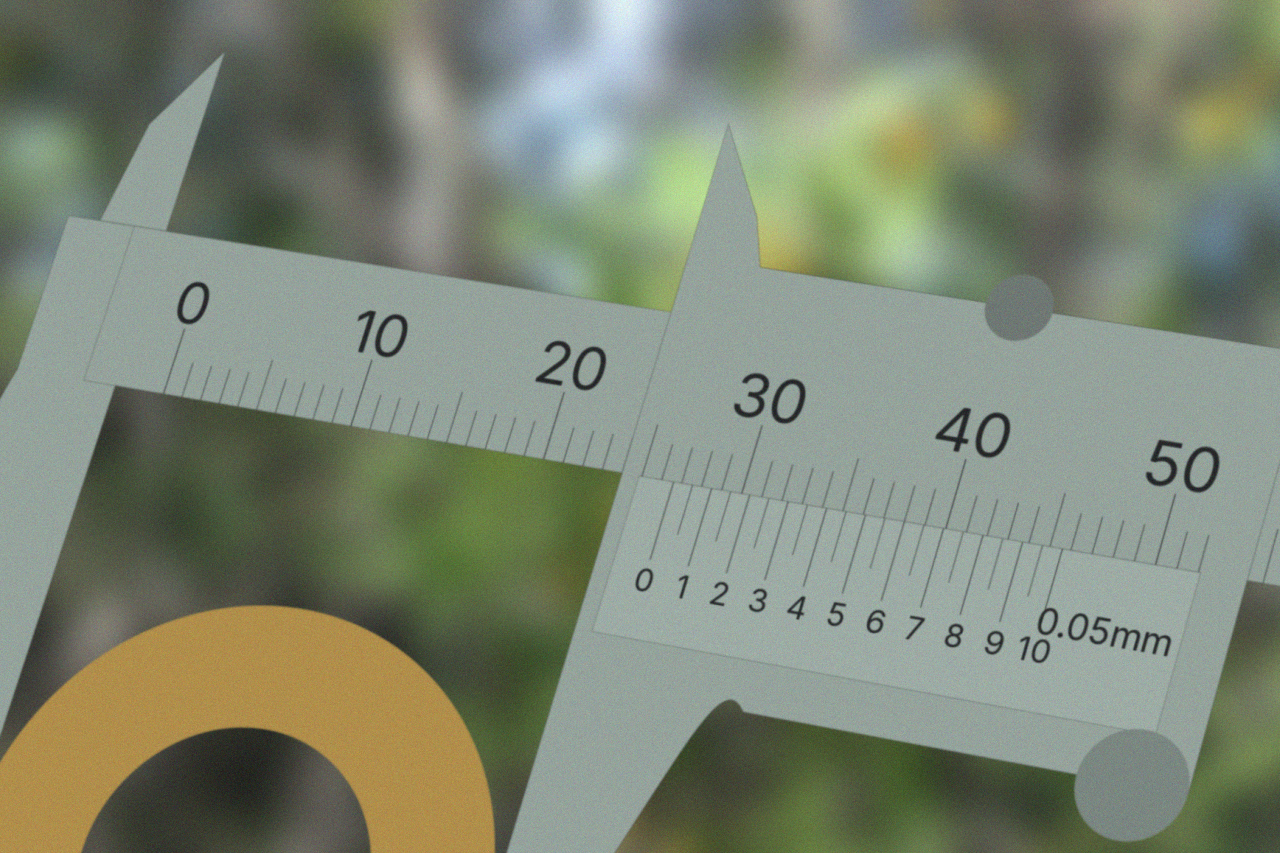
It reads 26.6 mm
